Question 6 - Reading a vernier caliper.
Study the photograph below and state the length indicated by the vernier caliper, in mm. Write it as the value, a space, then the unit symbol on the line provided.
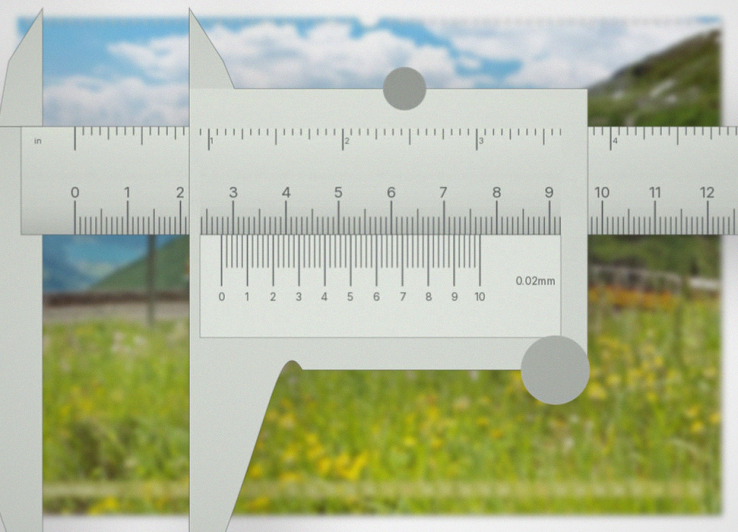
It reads 27.8 mm
